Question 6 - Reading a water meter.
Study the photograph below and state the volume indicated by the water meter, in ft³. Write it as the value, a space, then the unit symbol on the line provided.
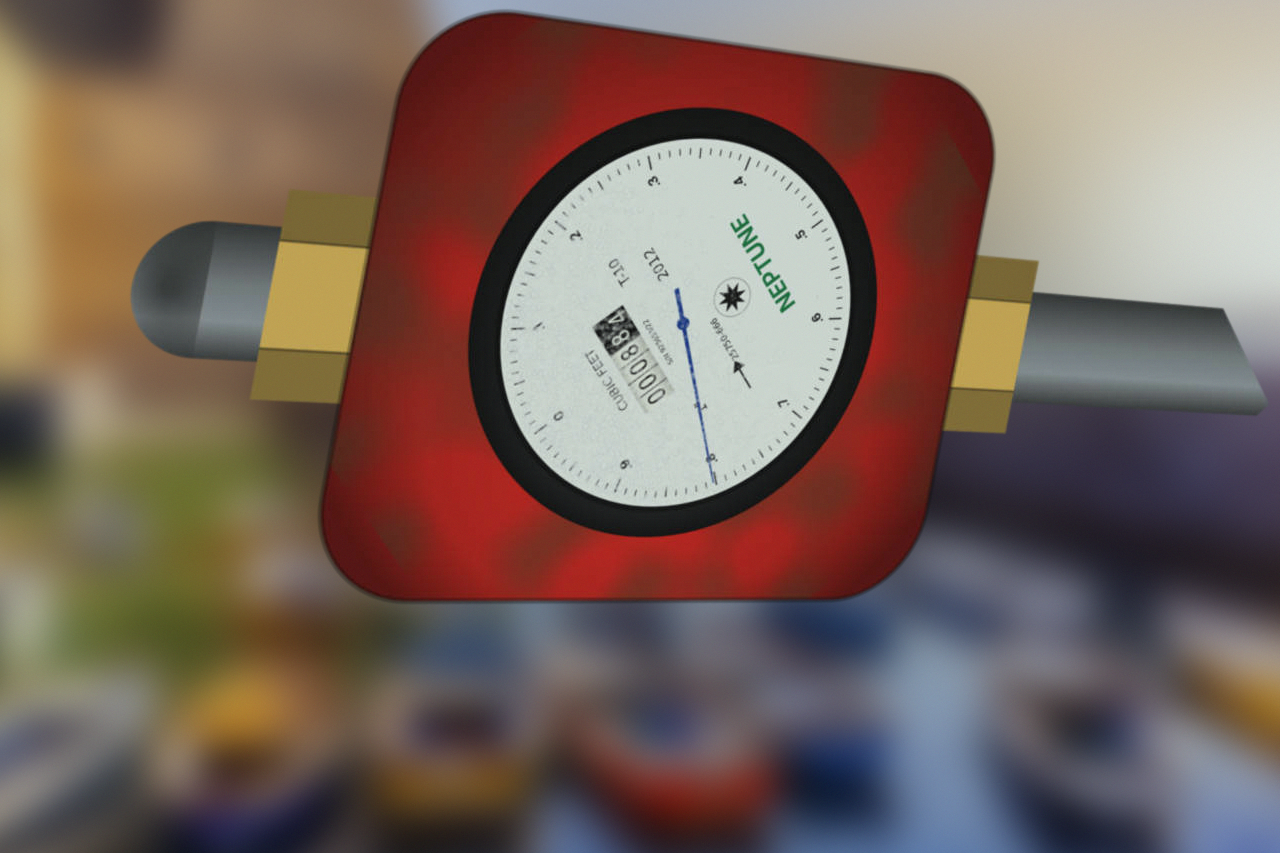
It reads 883.80 ft³
